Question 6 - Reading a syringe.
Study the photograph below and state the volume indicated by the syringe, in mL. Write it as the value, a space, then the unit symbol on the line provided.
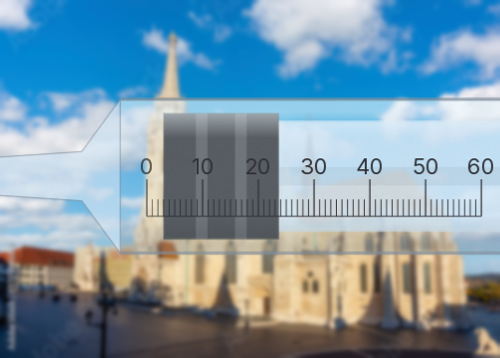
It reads 3 mL
